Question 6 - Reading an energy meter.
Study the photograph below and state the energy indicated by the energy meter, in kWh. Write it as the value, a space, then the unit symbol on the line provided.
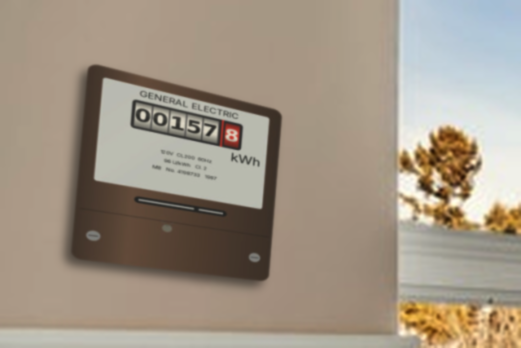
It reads 157.8 kWh
